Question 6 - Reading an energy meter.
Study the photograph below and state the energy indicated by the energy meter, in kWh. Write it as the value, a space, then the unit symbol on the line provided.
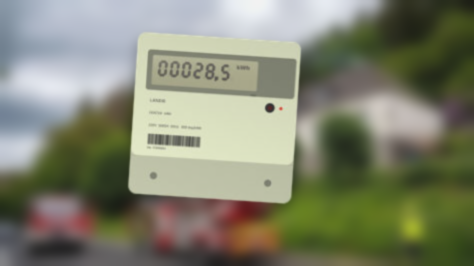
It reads 28.5 kWh
